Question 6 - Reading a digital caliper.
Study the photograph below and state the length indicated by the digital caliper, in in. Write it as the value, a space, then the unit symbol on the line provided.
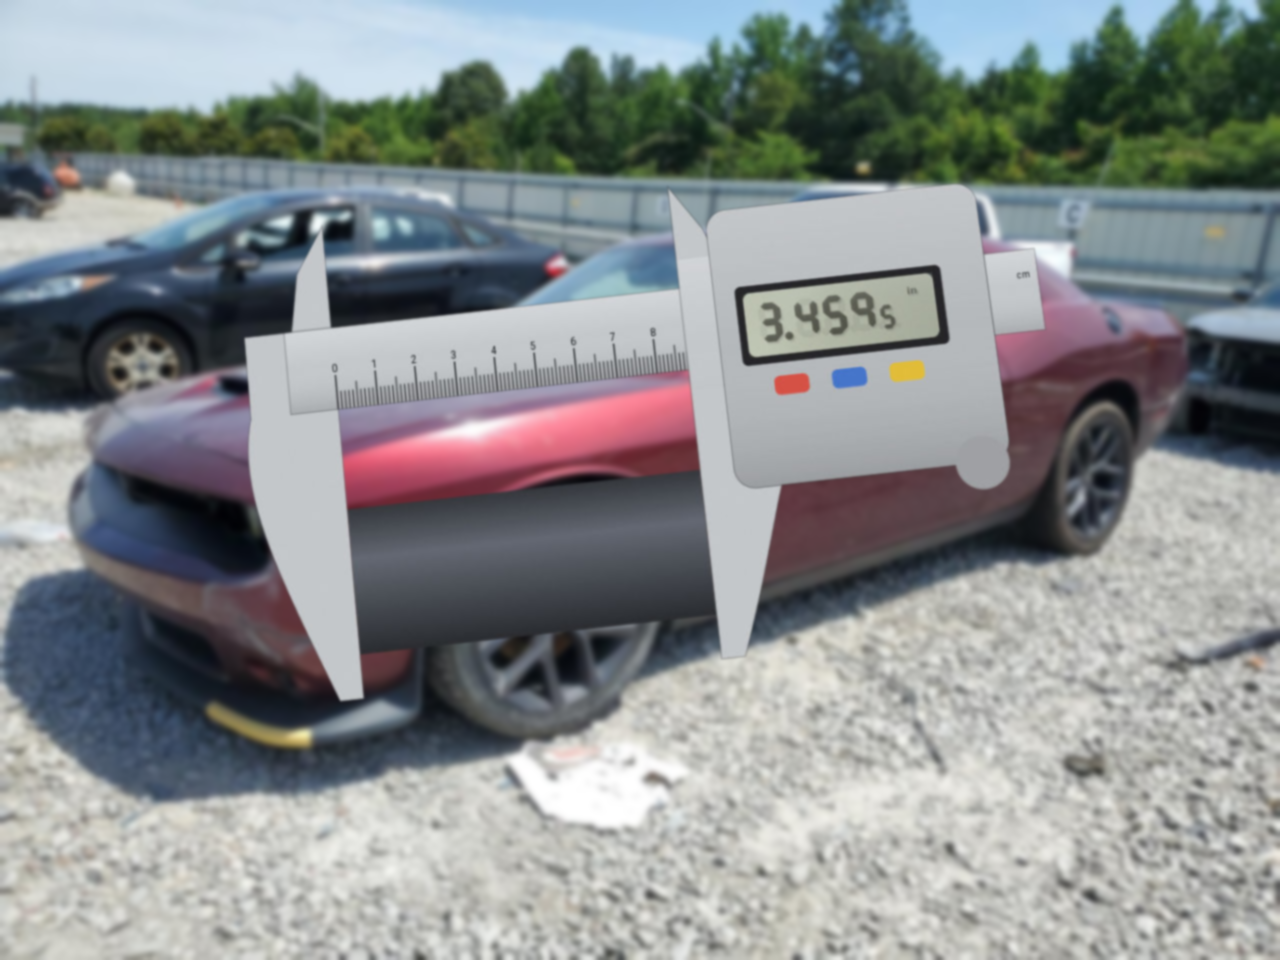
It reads 3.4595 in
